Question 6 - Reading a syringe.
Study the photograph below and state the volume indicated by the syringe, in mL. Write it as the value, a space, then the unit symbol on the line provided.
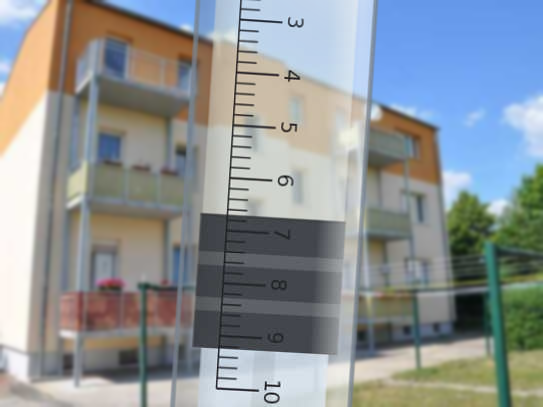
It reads 6.7 mL
